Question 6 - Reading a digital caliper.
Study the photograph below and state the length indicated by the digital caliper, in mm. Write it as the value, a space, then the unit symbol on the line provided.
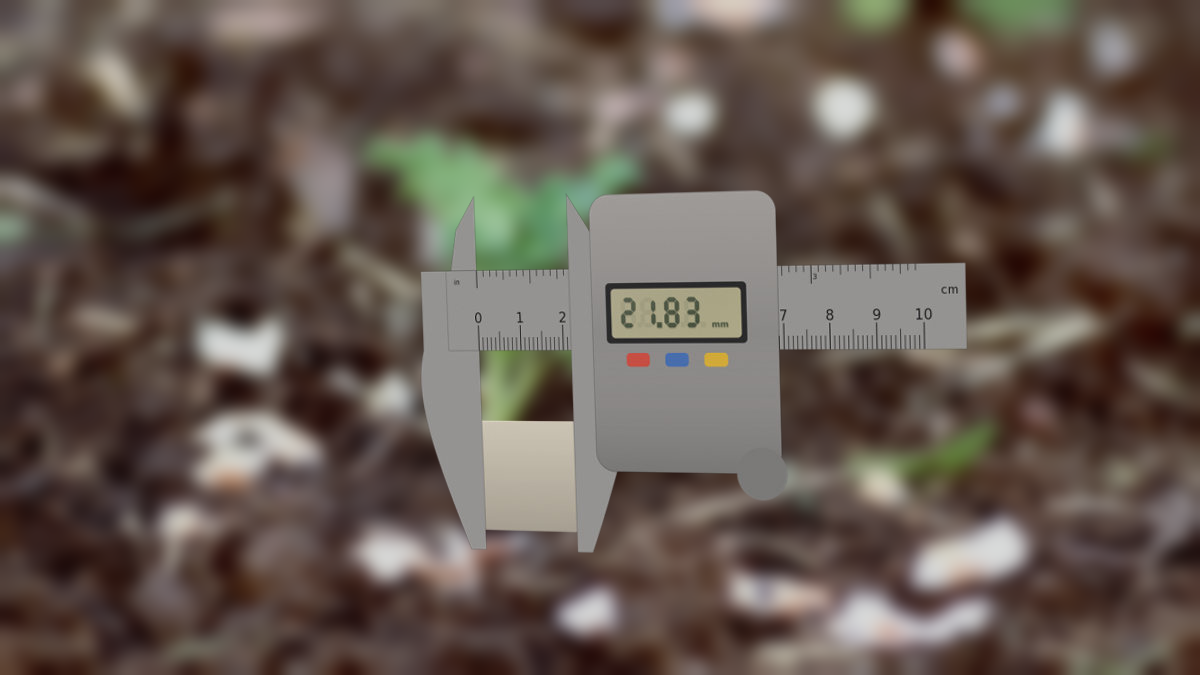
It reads 21.83 mm
